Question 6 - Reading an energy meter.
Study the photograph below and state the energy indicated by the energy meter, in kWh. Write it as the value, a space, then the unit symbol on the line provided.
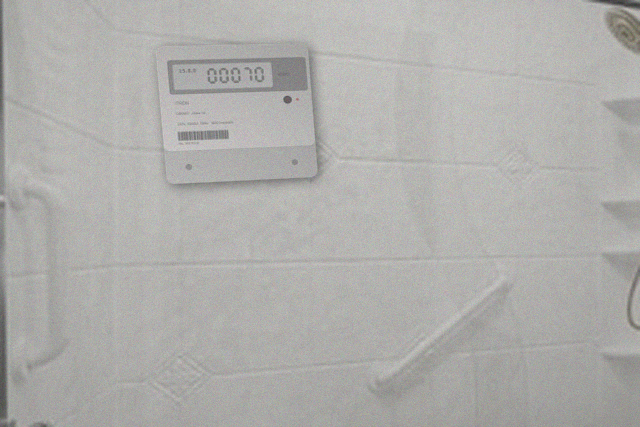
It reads 70 kWh
